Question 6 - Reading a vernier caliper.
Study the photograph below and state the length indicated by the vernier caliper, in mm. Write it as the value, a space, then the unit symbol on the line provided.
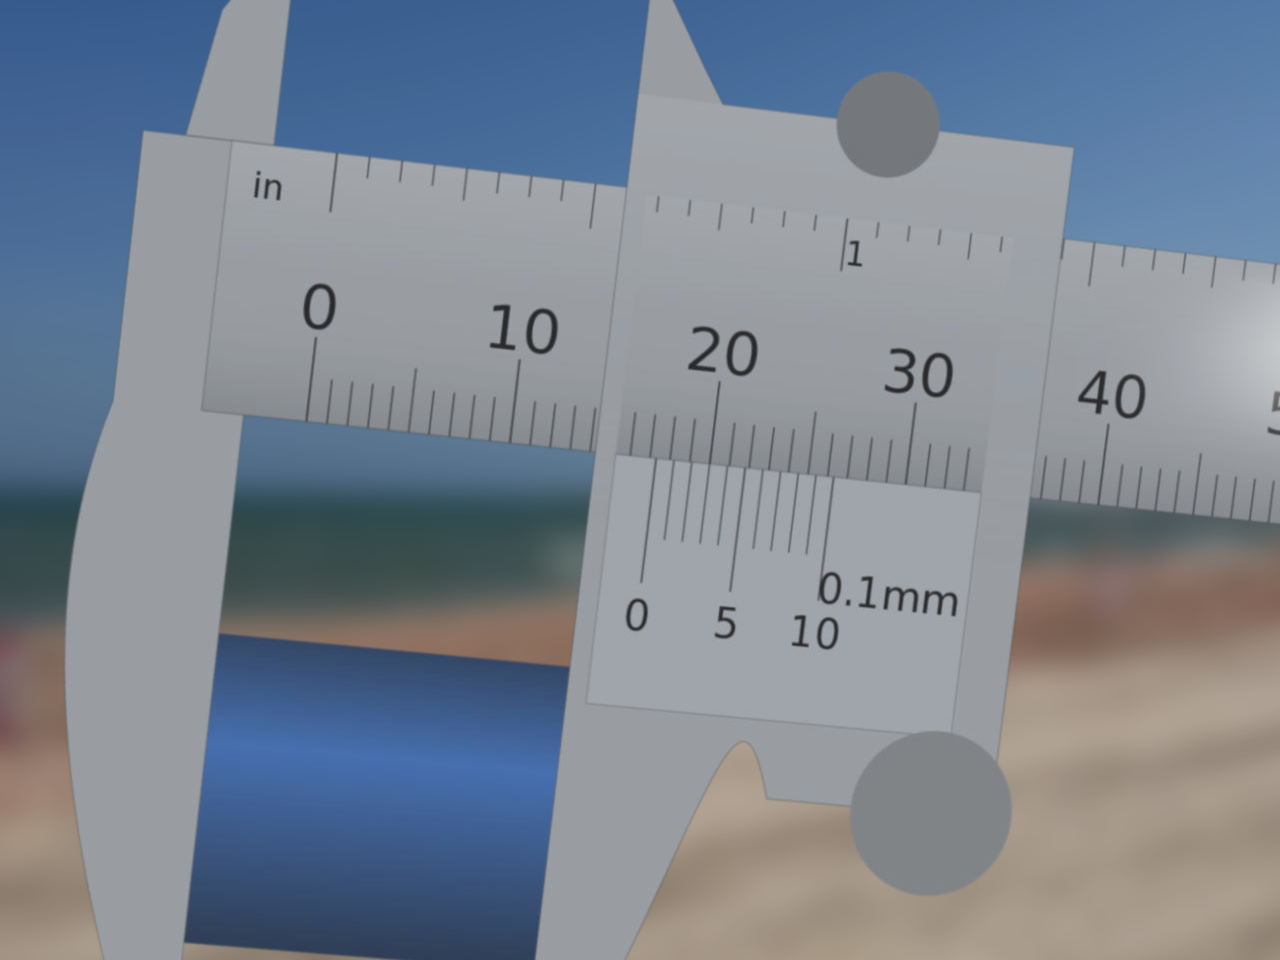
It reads 17.3 mm
